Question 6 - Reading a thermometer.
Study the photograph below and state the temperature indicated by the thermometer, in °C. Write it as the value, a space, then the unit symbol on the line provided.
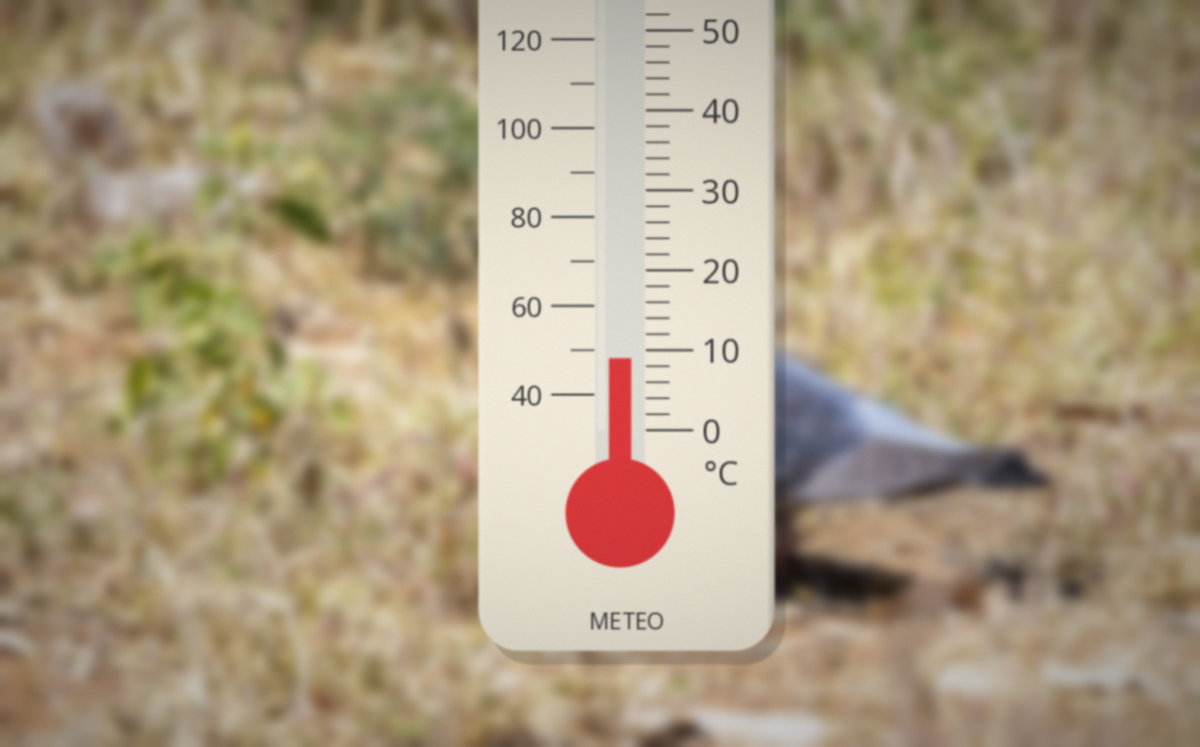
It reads 9 °C
